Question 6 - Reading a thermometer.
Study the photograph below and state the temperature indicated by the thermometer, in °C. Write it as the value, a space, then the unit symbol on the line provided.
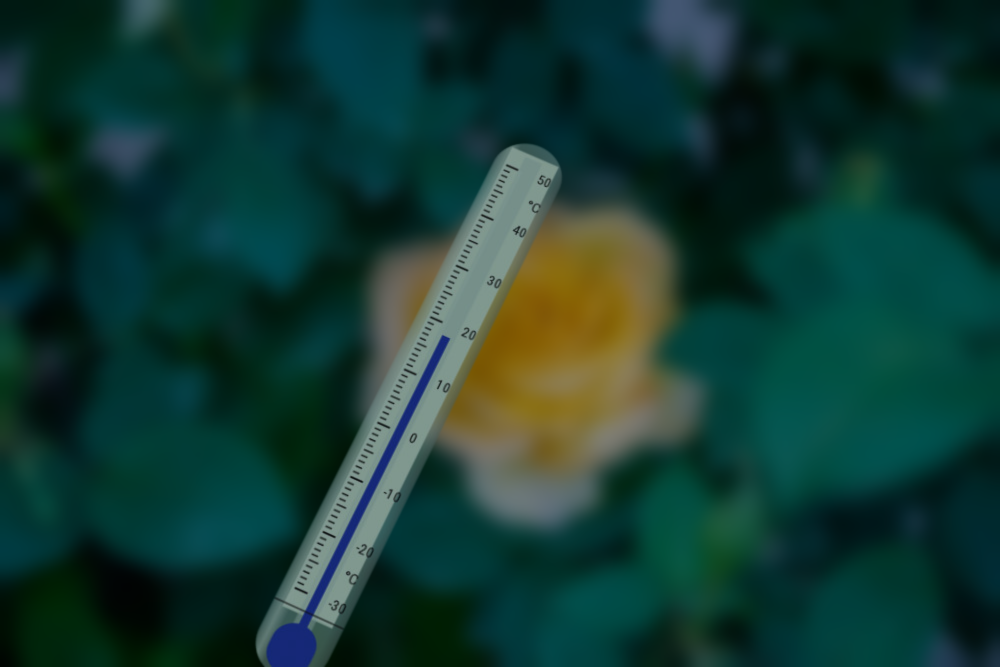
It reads 18 °C
